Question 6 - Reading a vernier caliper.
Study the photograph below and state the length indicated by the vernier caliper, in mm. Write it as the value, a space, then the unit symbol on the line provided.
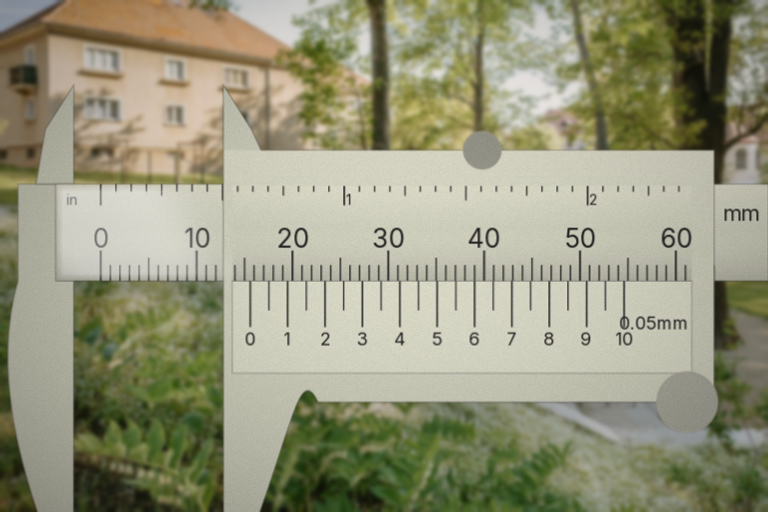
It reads 15.6 mm
